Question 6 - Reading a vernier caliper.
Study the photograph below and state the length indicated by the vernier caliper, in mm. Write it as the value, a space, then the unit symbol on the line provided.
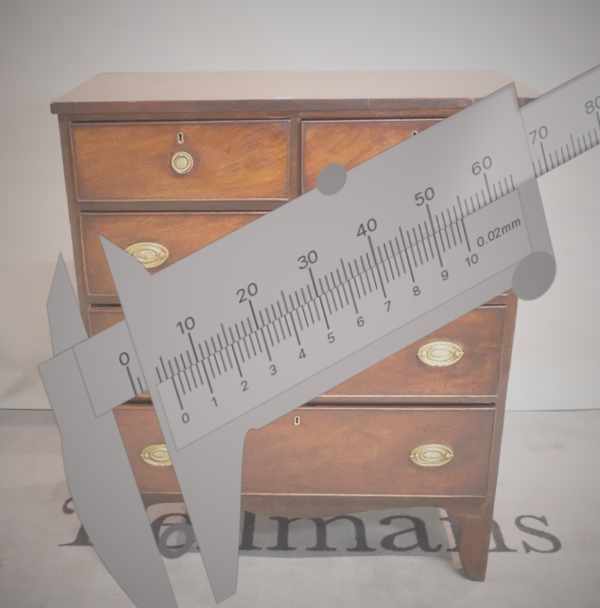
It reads 5.8 mm
